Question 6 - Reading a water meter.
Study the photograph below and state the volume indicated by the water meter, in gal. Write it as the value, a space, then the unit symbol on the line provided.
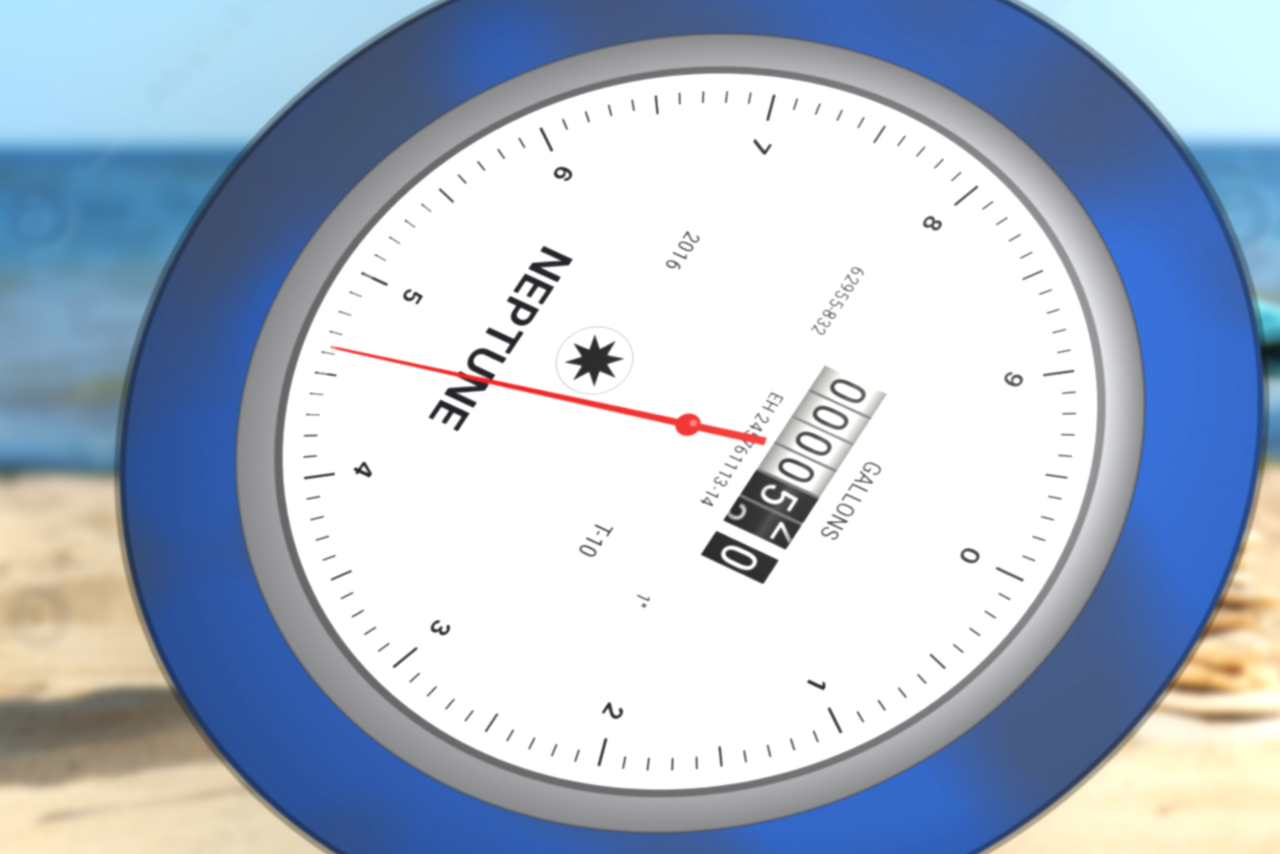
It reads 524.6 gal
